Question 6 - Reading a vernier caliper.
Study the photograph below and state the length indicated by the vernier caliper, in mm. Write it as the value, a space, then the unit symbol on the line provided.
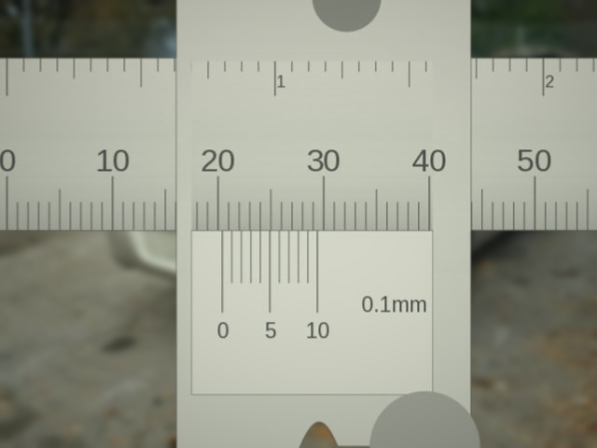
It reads 20.4 mm
